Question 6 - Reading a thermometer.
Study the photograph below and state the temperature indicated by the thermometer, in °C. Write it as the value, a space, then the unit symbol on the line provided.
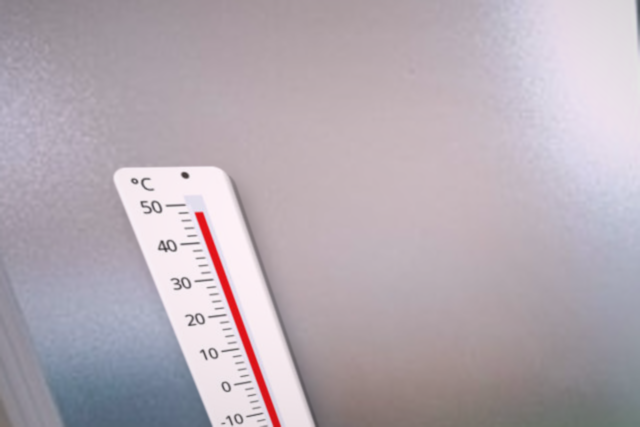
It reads 48 °C
